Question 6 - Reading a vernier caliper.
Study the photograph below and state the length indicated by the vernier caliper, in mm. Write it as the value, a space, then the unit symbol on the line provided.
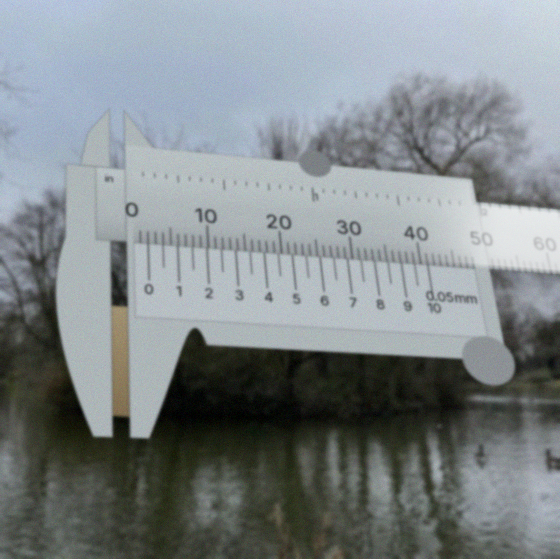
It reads 2.0 mm
